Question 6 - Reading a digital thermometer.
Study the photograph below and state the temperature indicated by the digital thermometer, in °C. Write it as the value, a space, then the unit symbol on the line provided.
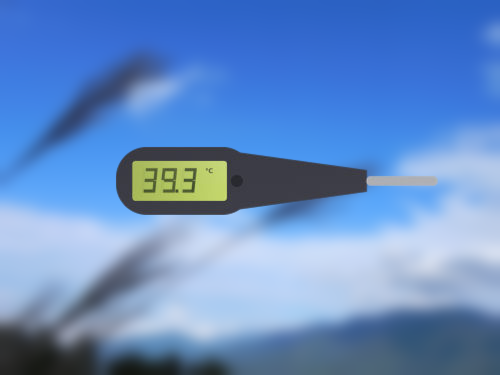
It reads 39.3 °C
